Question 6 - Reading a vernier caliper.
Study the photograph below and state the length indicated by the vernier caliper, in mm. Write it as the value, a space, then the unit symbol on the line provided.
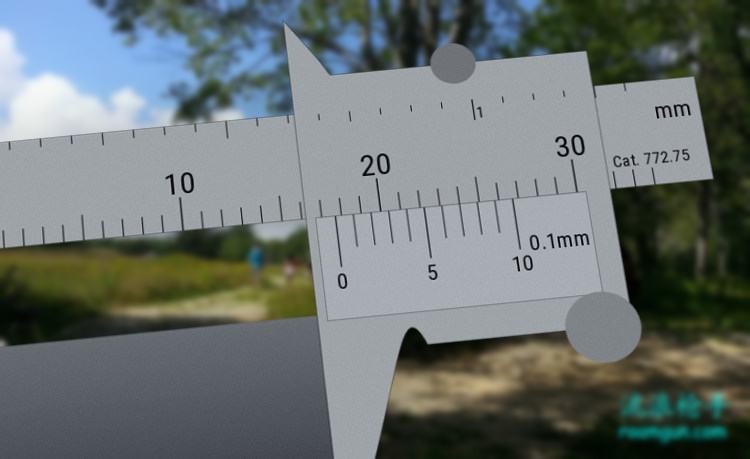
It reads 17.7 mm
